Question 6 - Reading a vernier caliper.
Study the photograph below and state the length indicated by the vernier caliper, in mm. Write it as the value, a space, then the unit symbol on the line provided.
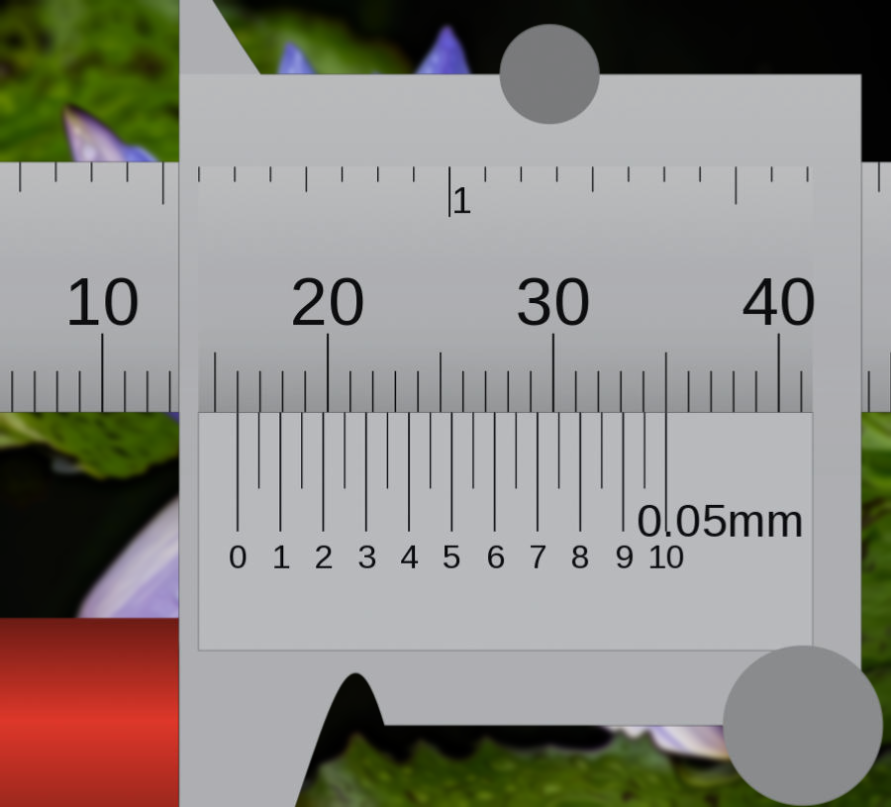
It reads 16.00 mm
